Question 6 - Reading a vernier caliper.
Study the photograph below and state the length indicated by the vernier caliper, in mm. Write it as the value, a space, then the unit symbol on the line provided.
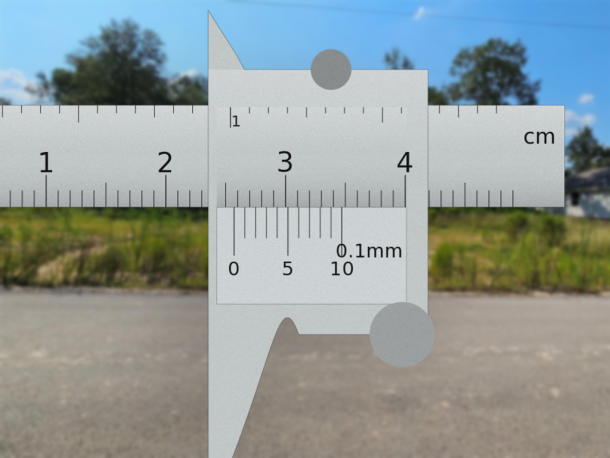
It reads 25.7 mm
